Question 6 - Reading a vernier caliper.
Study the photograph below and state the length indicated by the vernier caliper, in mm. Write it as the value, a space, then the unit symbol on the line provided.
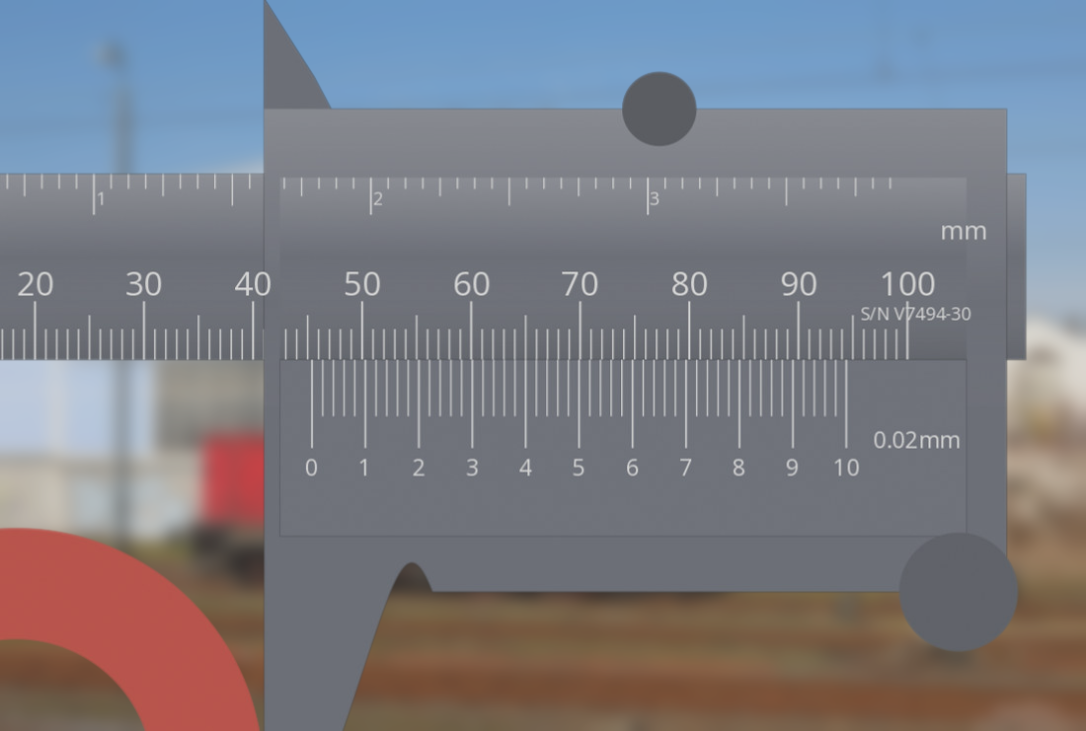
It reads 45.4 mm
